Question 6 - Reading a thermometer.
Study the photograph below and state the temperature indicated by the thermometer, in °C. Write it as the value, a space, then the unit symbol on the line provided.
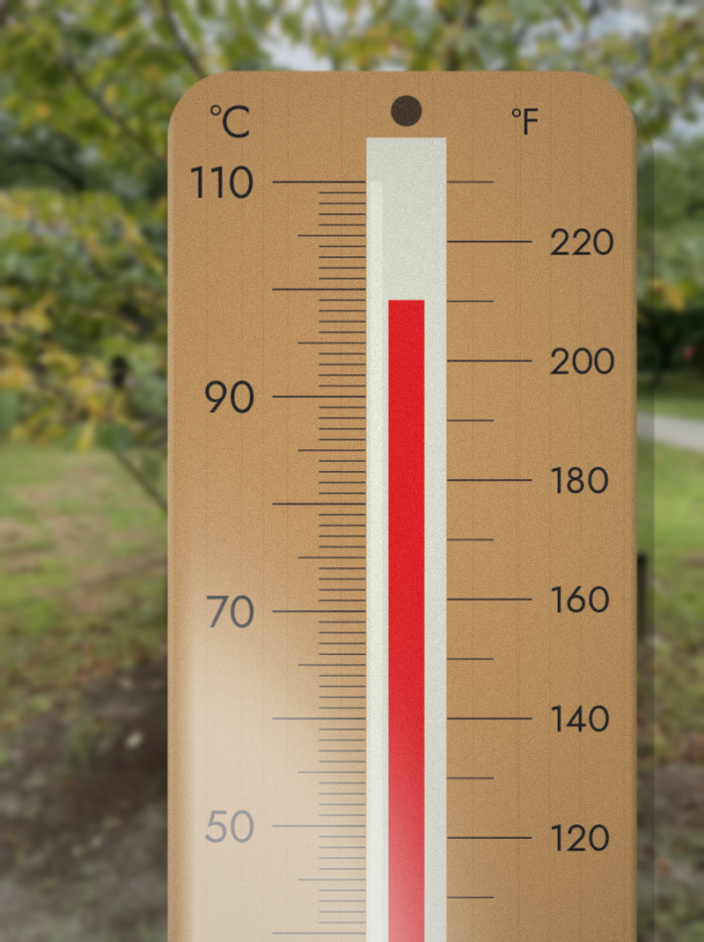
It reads 99 °C
